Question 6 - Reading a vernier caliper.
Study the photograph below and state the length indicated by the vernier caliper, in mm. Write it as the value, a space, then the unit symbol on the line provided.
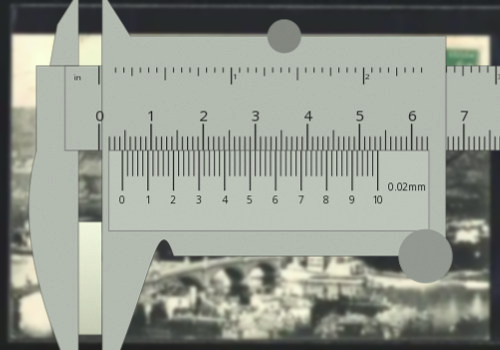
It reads 4.5 mm
